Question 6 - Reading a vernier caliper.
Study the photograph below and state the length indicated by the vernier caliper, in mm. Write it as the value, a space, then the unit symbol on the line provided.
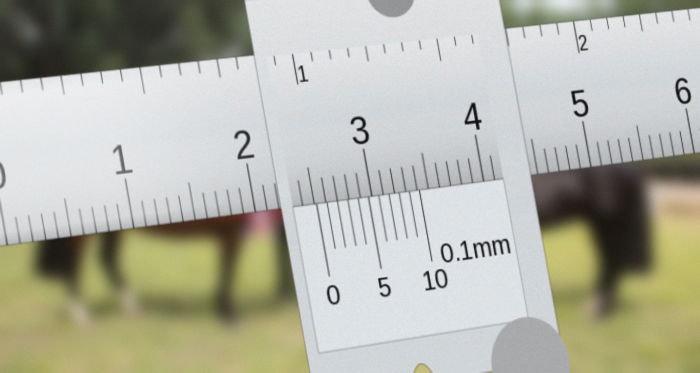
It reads 25.2 mm
